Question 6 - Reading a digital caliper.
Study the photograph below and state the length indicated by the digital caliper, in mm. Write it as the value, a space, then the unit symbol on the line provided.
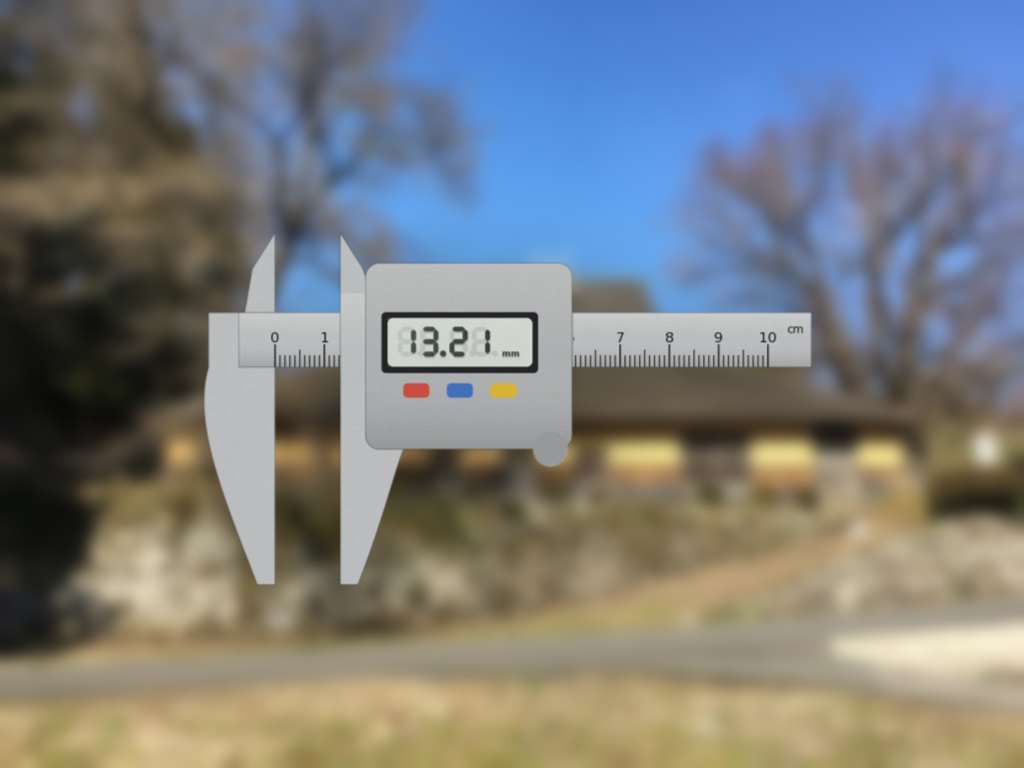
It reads 13.21 mm
